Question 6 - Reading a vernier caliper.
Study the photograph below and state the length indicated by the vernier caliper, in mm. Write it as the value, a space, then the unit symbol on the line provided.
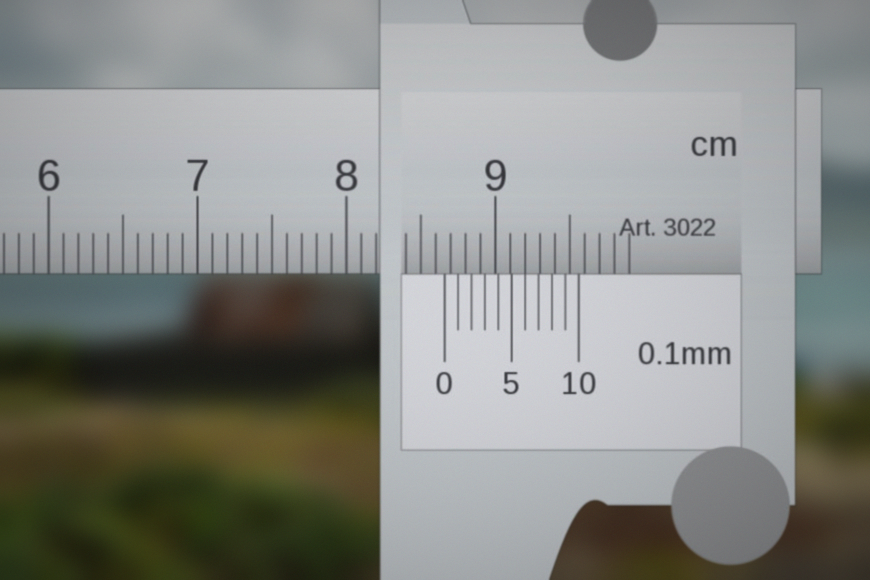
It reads 86.6 mm
